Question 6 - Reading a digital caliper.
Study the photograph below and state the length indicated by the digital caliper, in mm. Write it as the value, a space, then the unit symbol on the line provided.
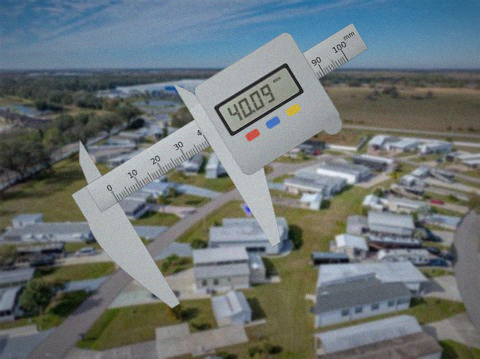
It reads 40.09 mm
